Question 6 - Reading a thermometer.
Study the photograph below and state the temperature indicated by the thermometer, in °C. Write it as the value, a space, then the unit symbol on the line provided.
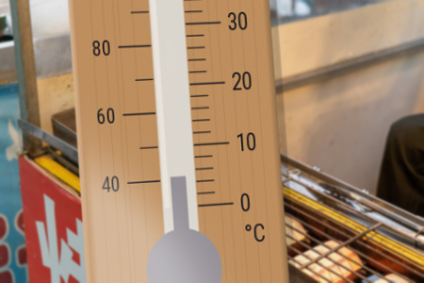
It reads 5 °C
